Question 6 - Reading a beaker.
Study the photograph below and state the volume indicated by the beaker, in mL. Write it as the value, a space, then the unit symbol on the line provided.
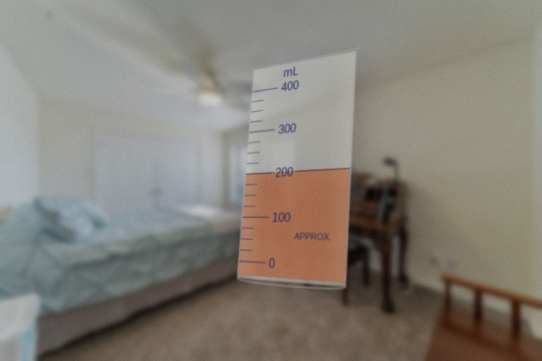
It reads 200 mL
